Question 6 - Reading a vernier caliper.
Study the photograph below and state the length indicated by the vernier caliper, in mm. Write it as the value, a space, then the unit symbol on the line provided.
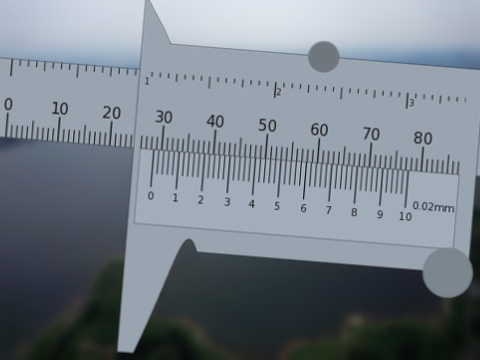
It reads 28.5 mm
